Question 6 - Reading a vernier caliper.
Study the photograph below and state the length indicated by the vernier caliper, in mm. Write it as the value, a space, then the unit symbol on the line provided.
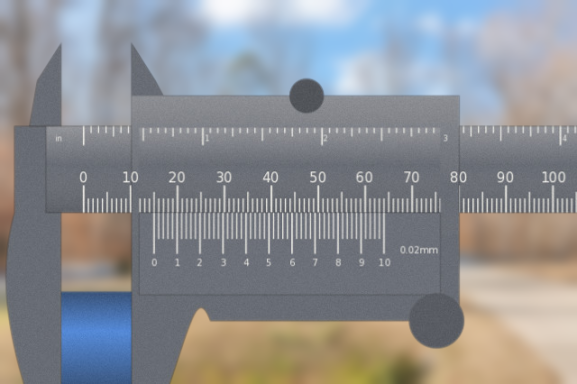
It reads 15.0 mm
